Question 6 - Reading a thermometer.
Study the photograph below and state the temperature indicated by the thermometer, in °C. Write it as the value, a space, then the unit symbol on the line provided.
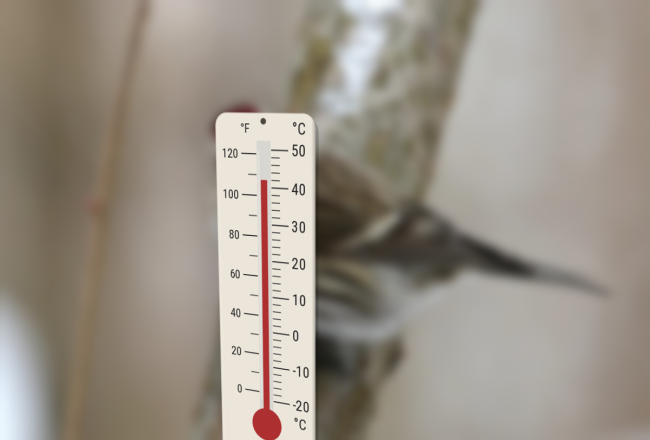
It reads 42 °C
